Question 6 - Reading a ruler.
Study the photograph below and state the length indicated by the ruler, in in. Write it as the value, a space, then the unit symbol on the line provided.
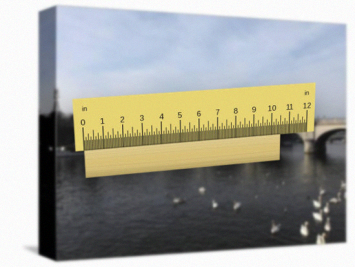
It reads 10.5 in
